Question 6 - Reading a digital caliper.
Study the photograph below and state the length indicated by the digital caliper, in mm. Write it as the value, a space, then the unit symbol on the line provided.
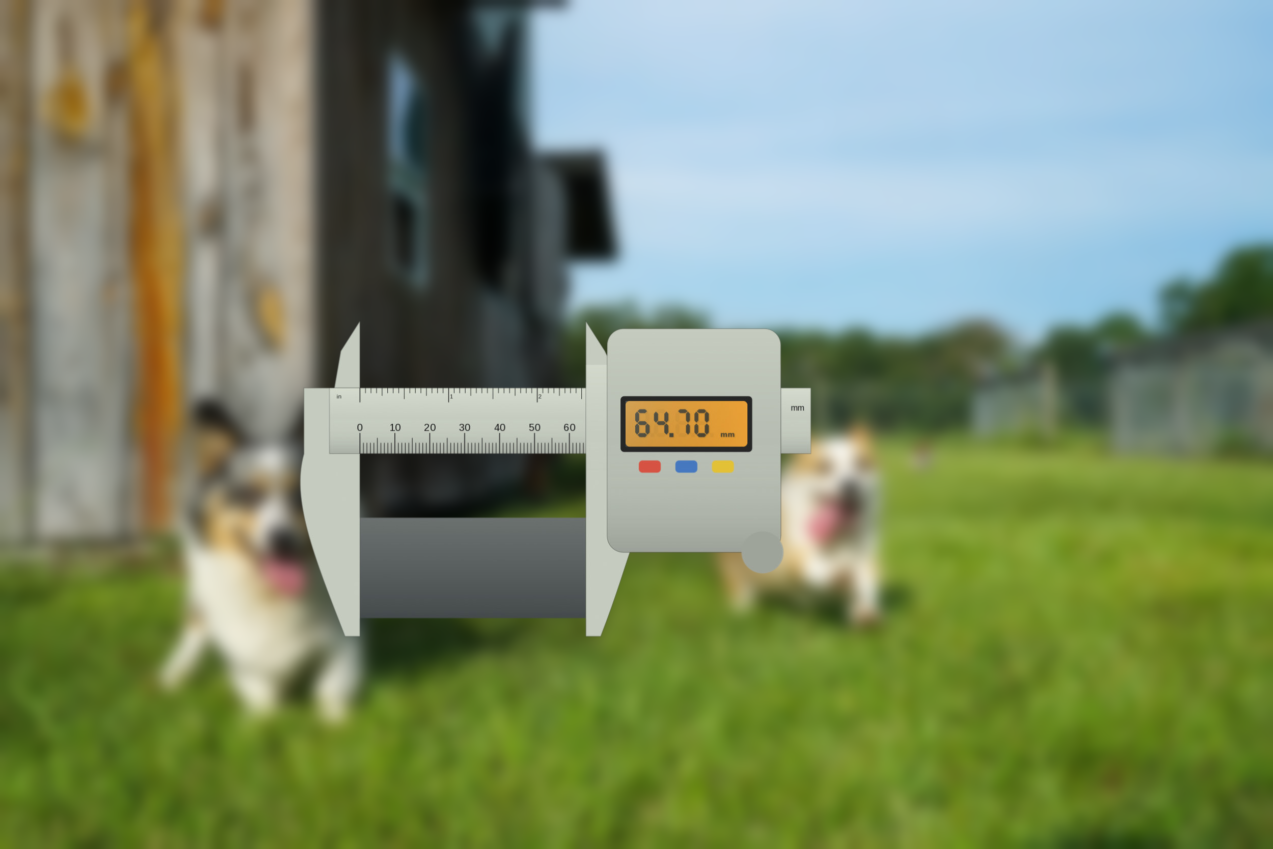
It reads 64.70 mm
